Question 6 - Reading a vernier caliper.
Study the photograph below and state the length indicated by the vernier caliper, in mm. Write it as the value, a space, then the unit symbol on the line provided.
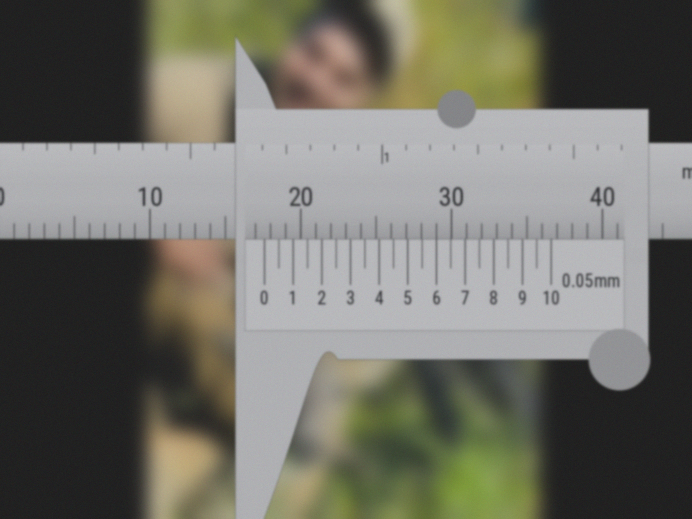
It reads 17.6 mm
